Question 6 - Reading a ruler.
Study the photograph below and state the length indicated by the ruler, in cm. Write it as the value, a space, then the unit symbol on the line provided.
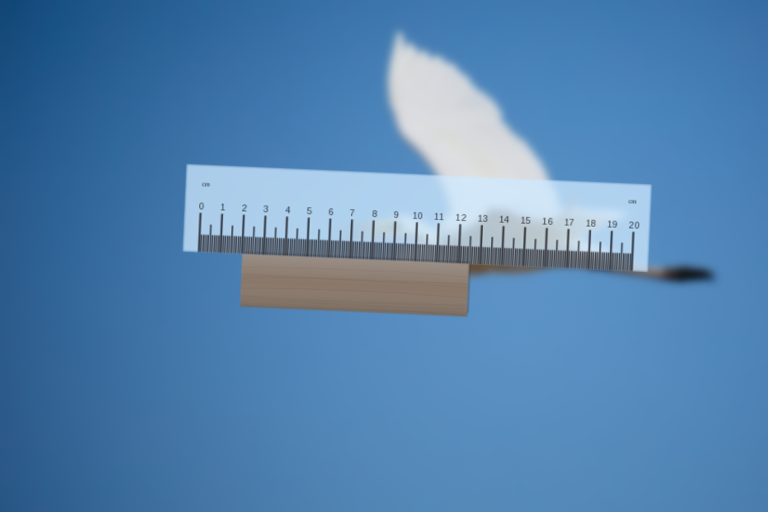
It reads 10.5 cm
